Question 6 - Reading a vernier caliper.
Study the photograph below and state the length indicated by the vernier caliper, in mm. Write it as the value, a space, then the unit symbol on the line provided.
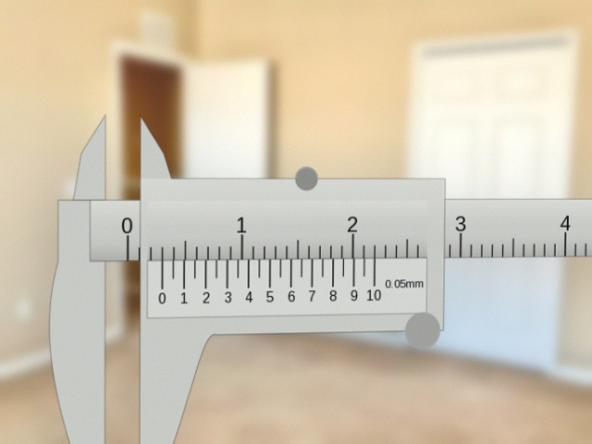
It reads 3.0 mm
